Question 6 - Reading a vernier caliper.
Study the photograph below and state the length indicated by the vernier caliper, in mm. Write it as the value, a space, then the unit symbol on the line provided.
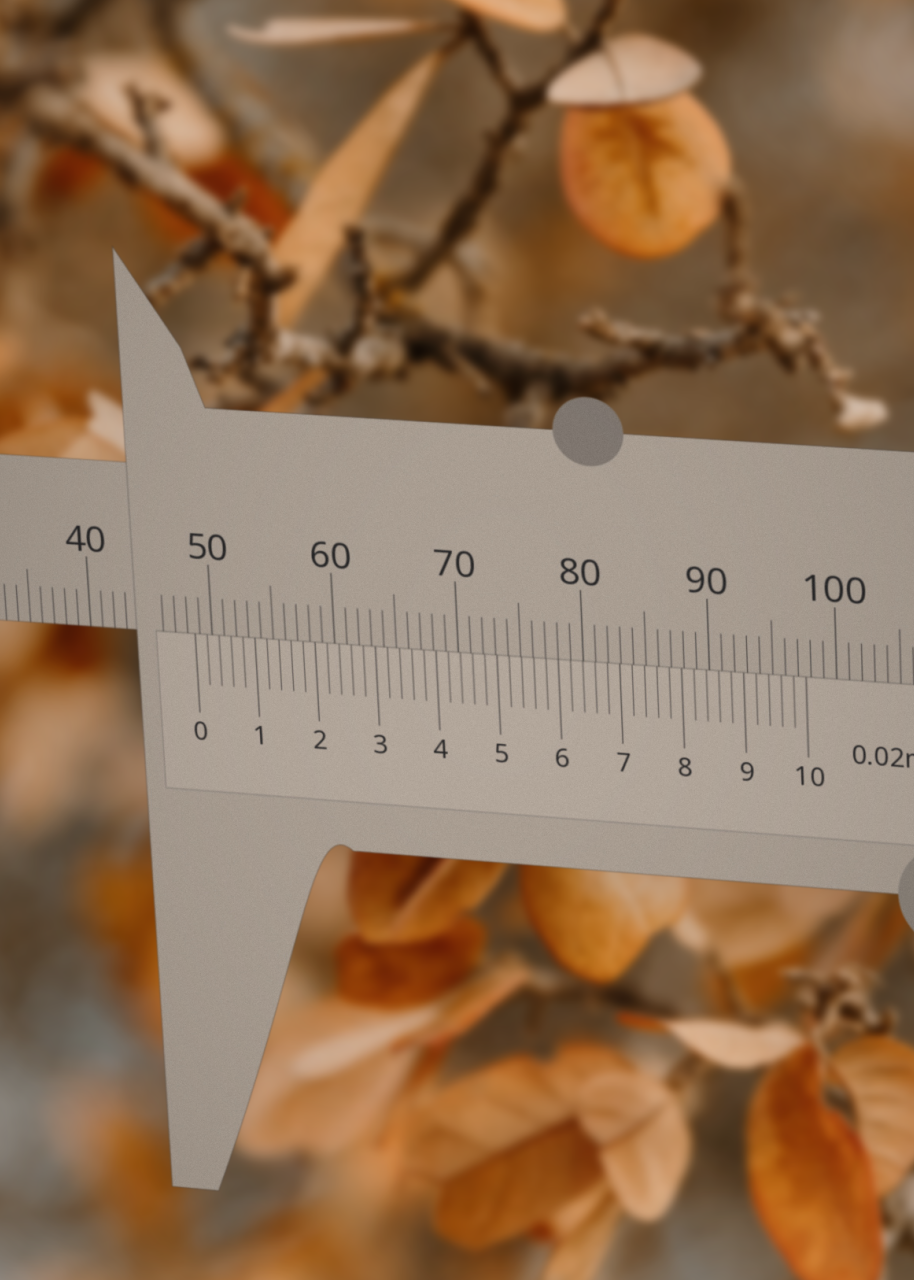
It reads 48.6 mm
